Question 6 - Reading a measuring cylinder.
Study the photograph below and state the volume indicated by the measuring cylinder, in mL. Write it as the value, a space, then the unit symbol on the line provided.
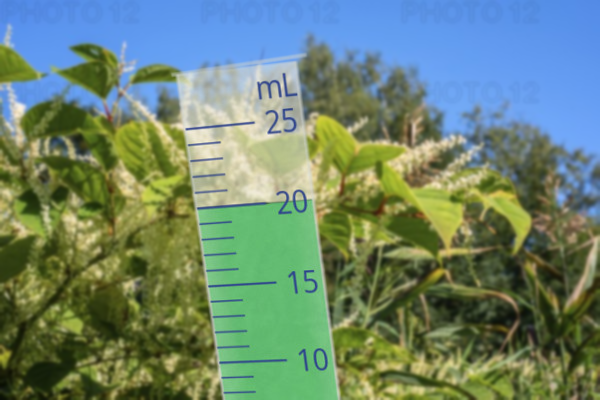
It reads 20 mL
